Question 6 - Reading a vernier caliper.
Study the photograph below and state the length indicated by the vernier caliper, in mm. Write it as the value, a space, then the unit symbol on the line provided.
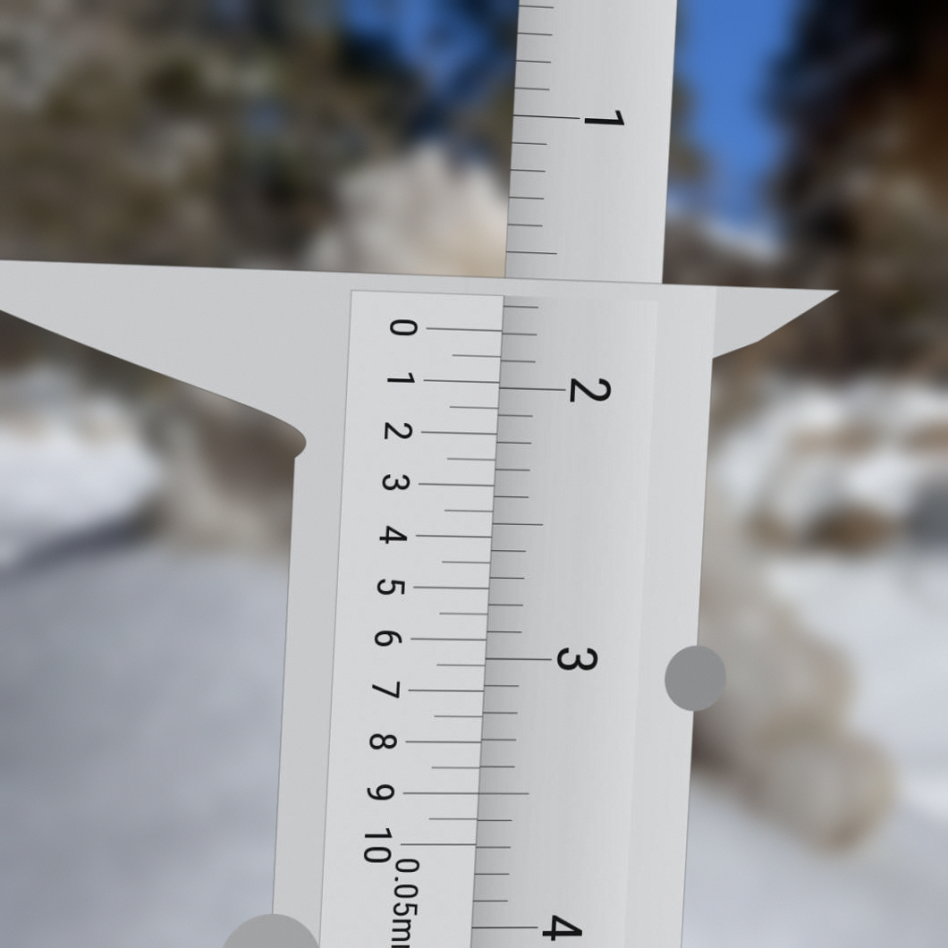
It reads 17.90 mm
